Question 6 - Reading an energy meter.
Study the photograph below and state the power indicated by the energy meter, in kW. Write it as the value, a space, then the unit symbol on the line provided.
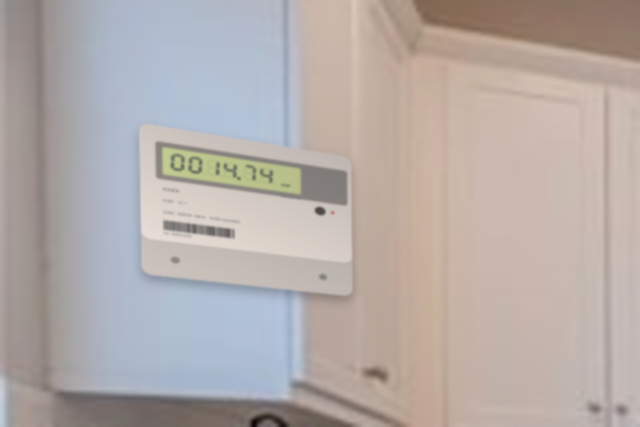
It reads 14.74 kW
